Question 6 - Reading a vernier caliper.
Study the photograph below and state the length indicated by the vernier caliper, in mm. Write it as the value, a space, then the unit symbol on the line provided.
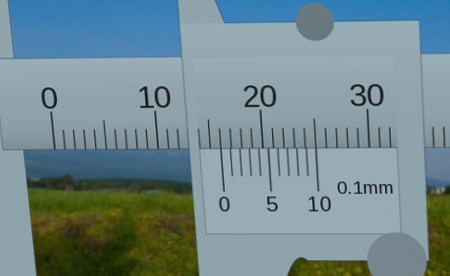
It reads 16.0 mm
